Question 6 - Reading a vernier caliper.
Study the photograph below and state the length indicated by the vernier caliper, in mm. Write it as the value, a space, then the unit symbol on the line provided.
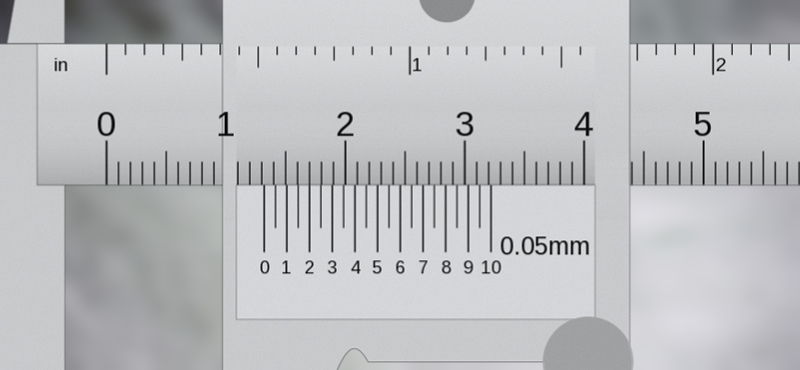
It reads 13.2 mm
